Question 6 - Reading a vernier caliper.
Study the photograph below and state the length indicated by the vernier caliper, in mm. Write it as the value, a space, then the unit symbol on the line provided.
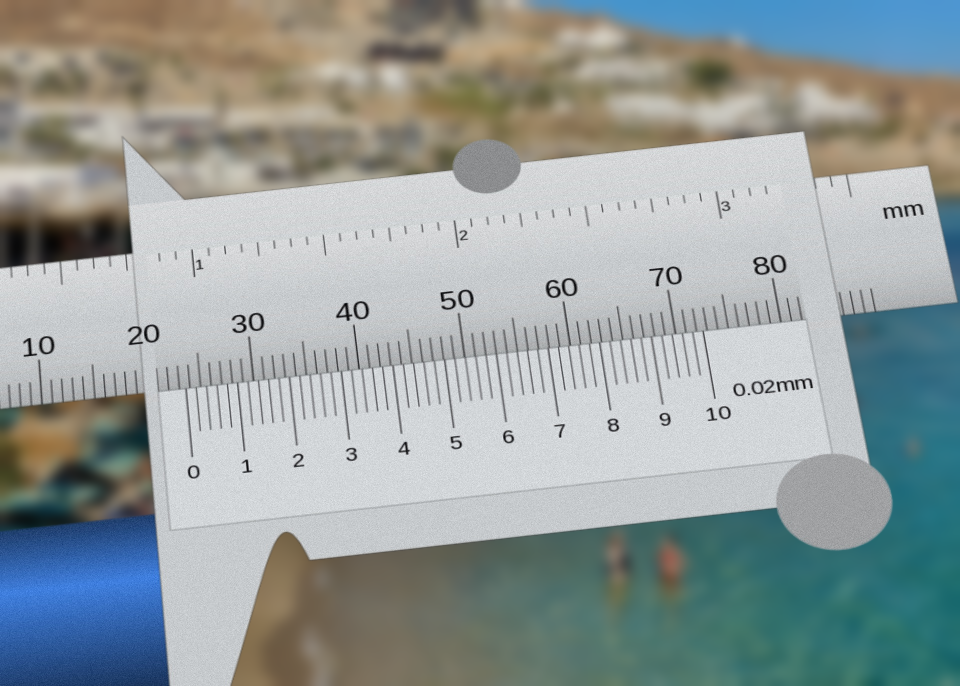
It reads 23.6 mm
